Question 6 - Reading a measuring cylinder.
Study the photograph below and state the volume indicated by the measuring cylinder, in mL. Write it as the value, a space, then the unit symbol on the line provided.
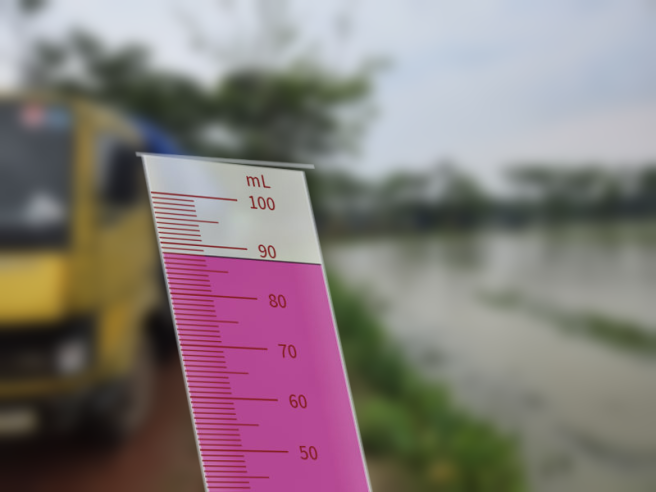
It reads 88 mL
